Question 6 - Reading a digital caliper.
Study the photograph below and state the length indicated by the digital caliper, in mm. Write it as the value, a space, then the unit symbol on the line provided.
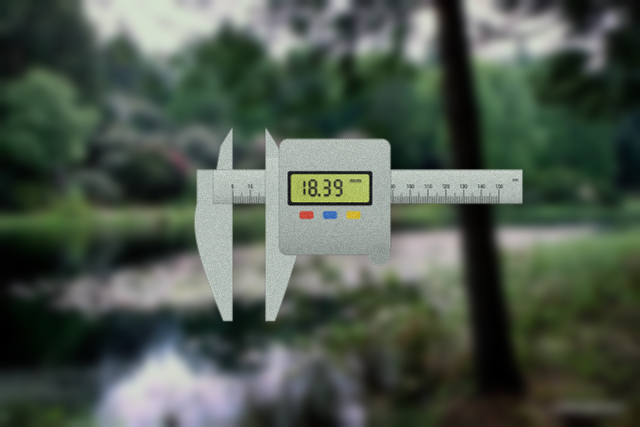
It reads 18.39 mm
